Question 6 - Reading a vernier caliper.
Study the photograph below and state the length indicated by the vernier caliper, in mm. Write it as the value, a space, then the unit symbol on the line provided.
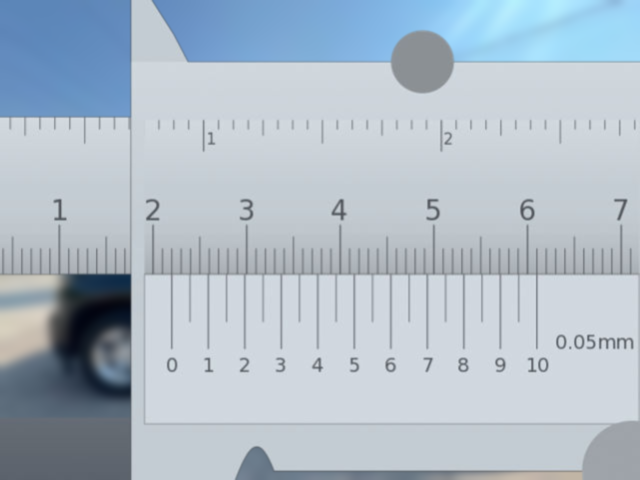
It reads 22.0 mm
